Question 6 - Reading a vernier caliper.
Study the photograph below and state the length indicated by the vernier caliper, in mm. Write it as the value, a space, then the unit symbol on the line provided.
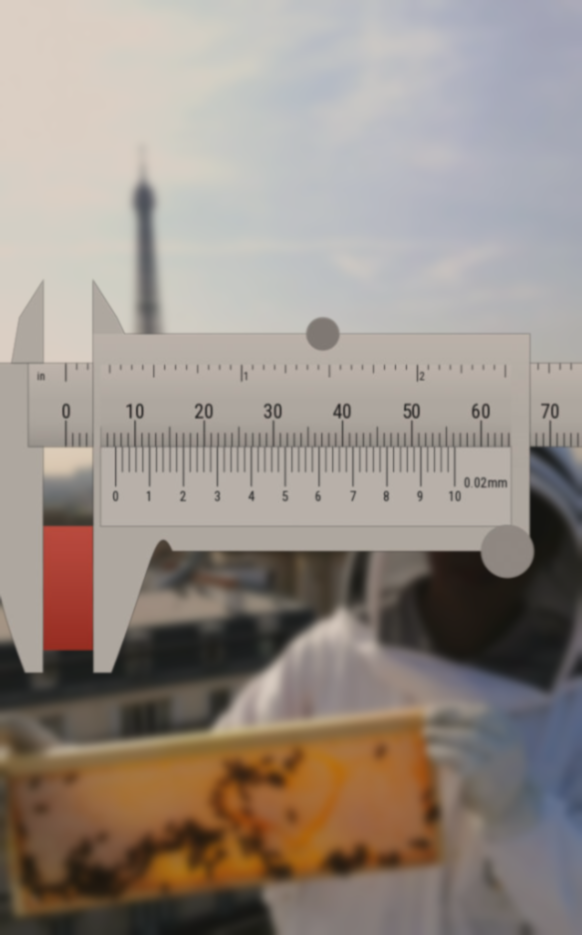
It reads 7.2 mm
